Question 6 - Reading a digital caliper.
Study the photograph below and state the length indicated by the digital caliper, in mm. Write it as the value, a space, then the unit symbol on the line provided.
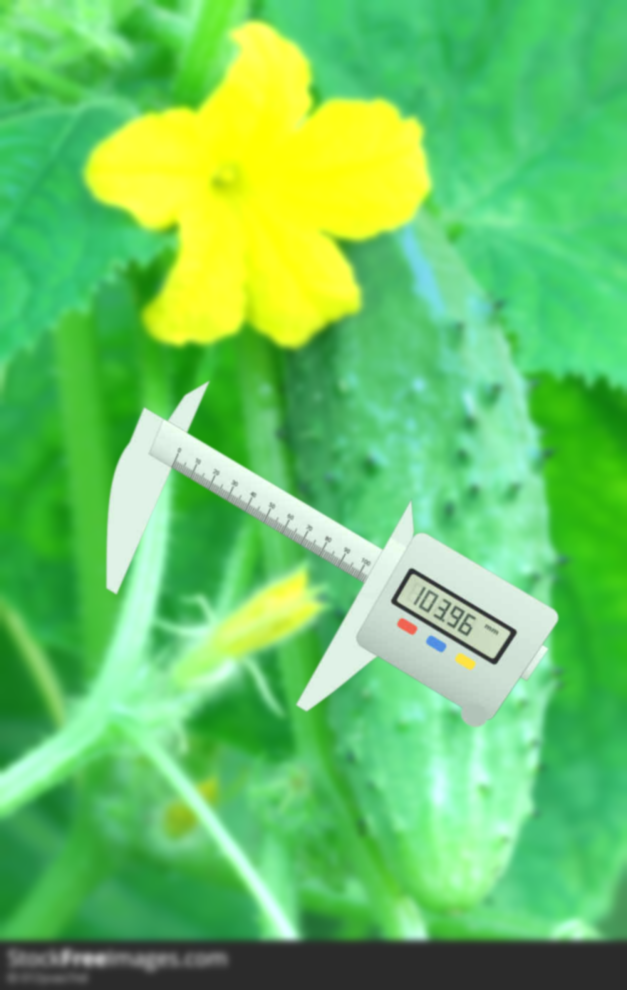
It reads 103.96 mm
